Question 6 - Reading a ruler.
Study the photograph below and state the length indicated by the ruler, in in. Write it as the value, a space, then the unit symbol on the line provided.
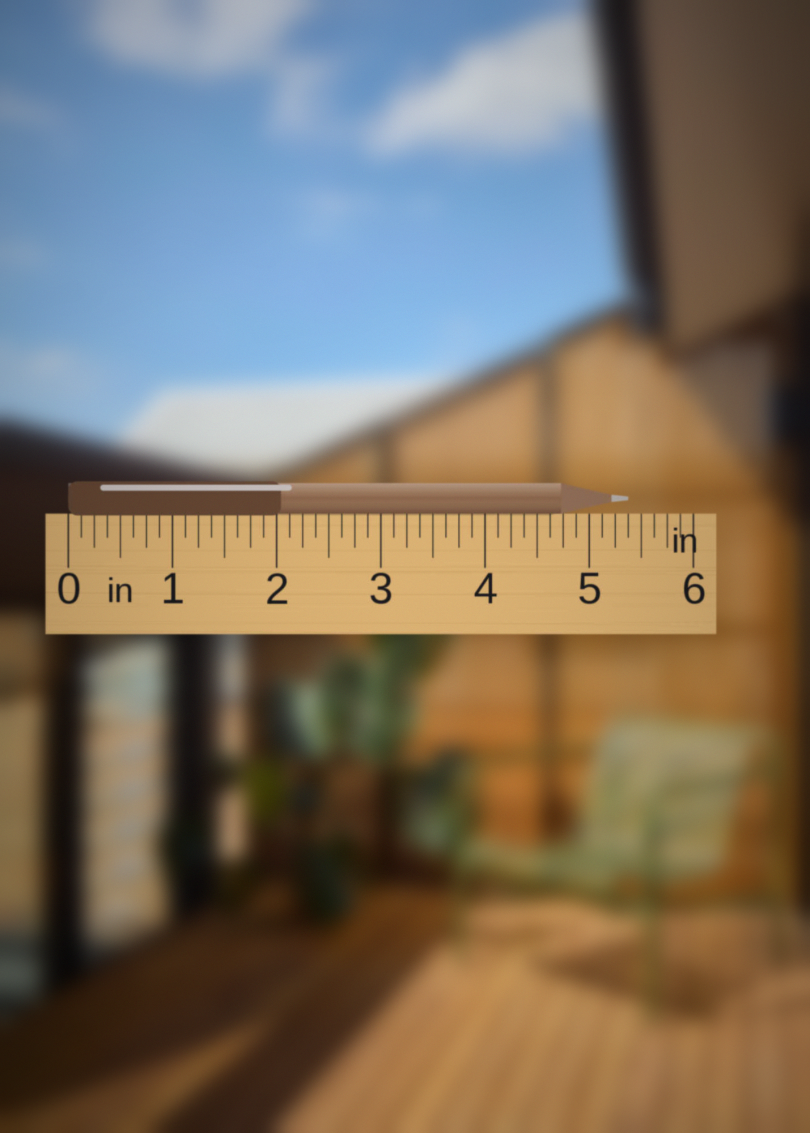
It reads 5.375 in
